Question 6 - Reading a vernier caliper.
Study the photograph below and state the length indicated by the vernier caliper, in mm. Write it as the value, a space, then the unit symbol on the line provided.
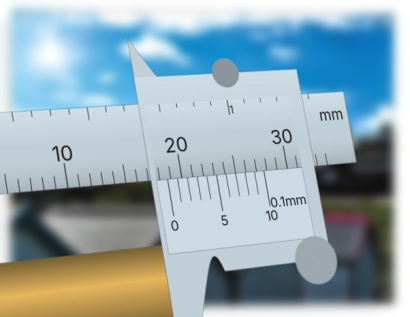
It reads 18.7 mm
